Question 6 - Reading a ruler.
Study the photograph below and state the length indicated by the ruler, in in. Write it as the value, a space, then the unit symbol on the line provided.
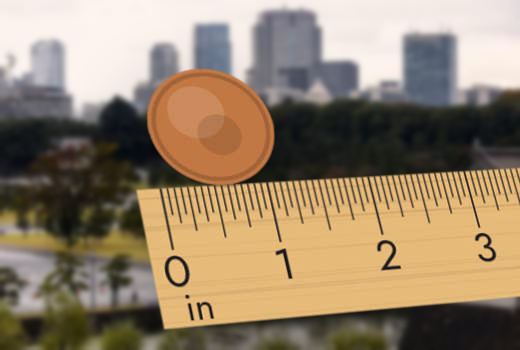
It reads 1.1875 in
